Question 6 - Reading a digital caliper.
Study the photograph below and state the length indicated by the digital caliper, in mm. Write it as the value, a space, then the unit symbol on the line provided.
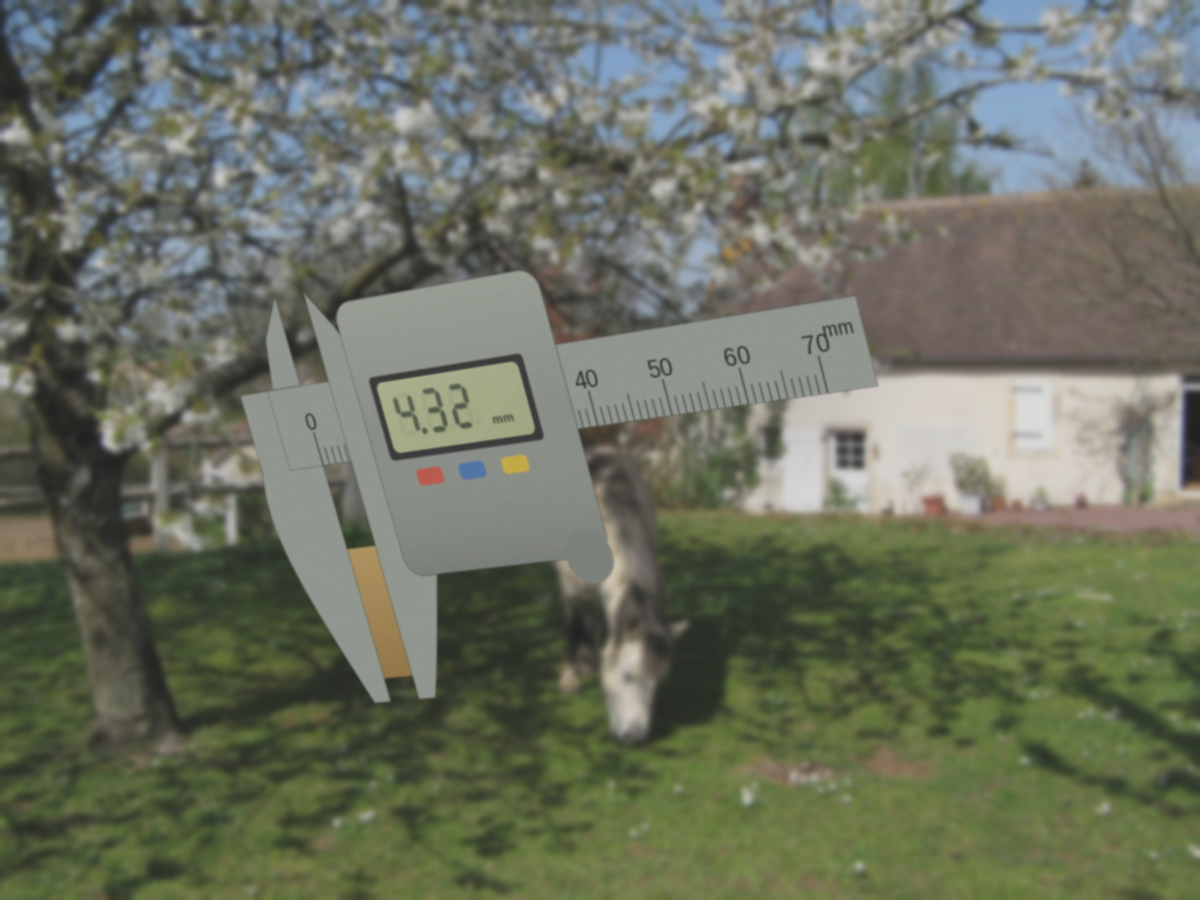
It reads 4.32 mm
